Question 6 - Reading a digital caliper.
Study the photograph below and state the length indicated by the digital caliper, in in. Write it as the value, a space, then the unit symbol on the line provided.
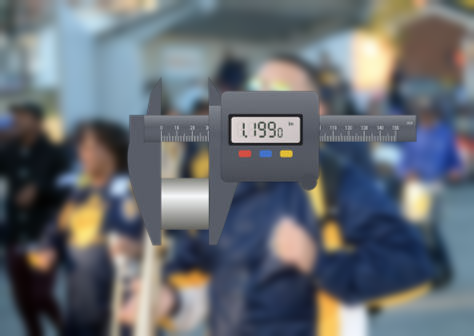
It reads 1.1990 in
